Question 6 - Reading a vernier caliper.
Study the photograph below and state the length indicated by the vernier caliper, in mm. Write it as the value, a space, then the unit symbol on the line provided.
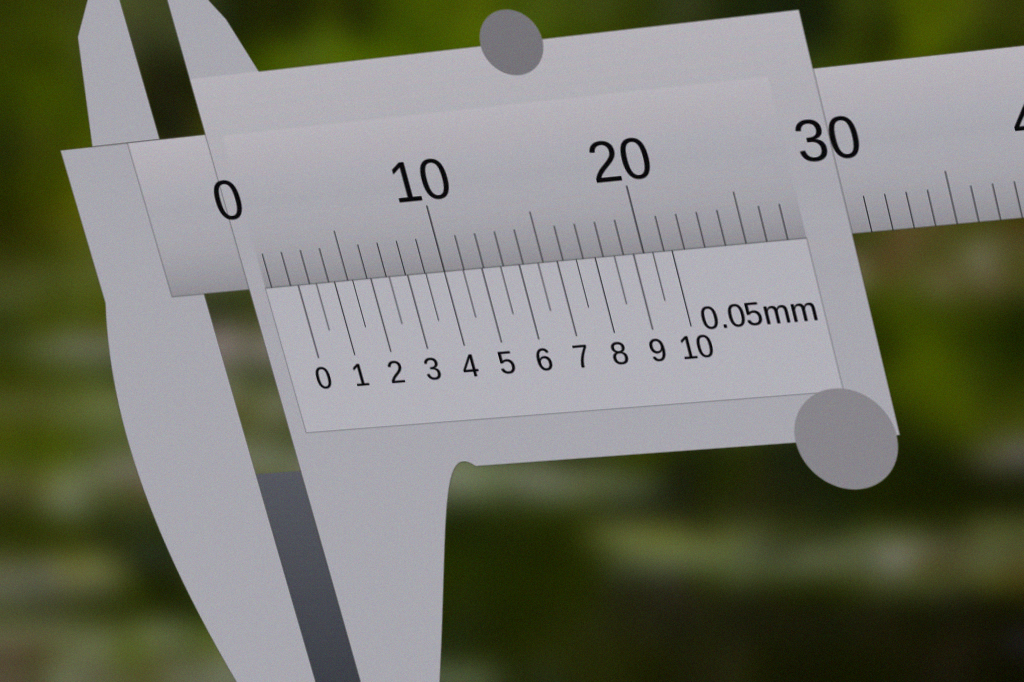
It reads 2.4 mm
